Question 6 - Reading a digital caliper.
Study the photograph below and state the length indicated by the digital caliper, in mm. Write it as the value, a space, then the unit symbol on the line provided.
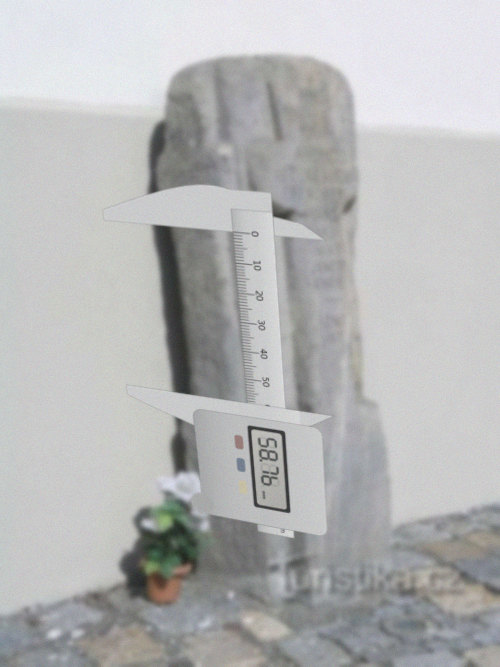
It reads 58.76 mm
